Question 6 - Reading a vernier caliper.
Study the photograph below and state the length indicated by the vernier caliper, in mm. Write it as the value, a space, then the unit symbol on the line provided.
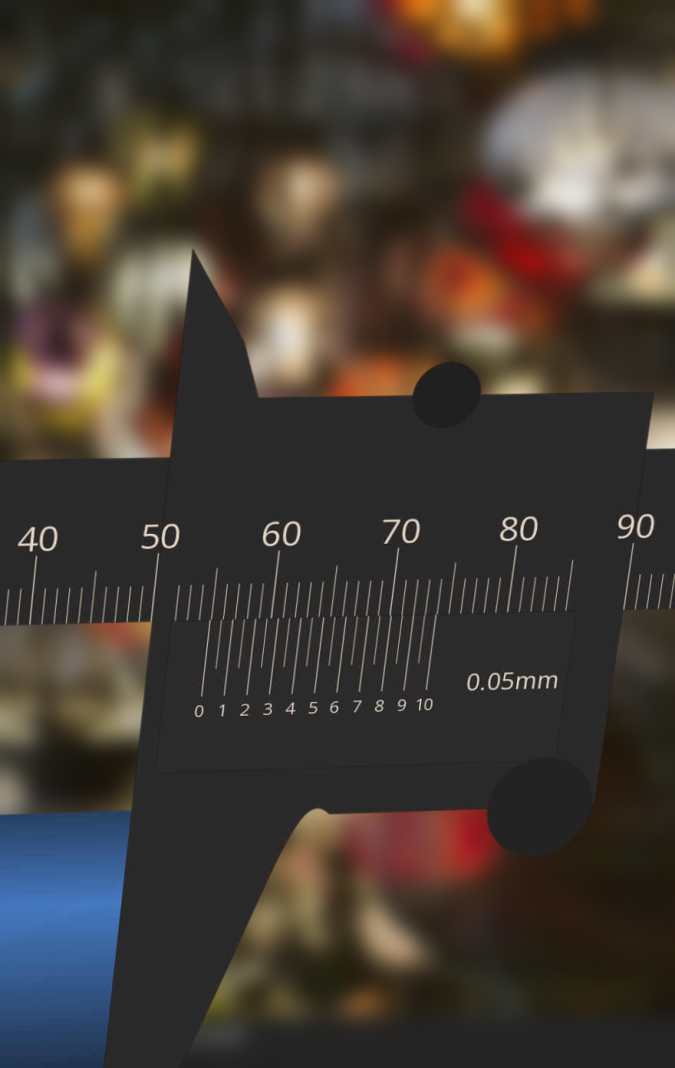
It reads 54.9 mm
